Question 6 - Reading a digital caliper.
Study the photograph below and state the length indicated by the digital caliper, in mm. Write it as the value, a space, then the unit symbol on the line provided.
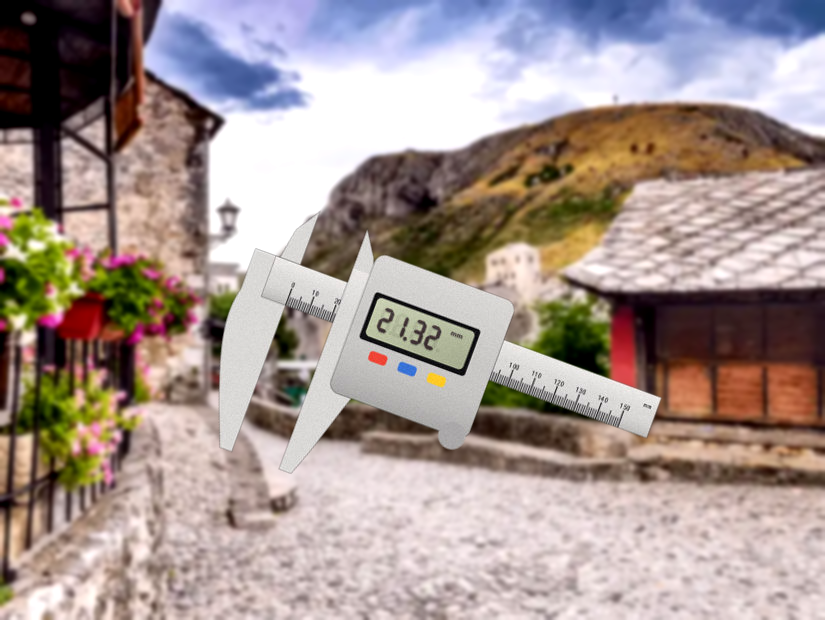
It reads 21.32 mm
